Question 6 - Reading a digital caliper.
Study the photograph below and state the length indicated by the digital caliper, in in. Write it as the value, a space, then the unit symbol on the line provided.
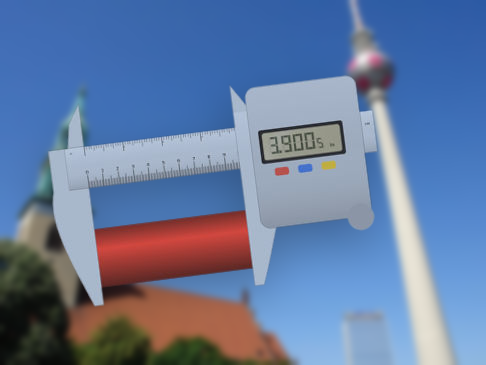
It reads 3.9005 in
